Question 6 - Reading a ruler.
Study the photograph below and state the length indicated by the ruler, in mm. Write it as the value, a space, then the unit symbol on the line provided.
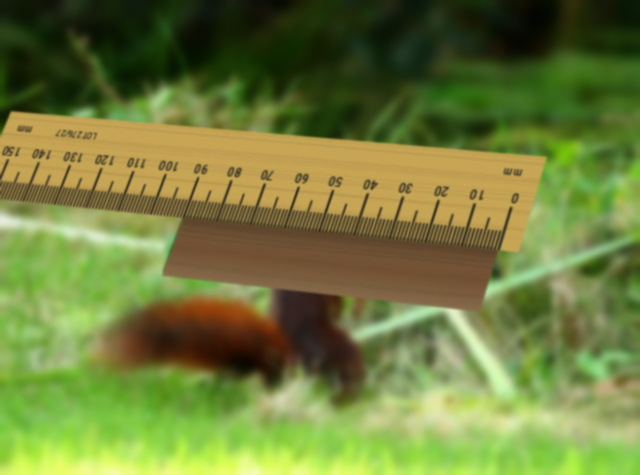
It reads 90 mm
